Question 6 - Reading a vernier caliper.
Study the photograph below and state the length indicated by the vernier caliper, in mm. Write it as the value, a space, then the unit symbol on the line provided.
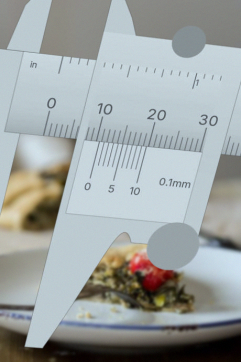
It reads 10.6 mm
